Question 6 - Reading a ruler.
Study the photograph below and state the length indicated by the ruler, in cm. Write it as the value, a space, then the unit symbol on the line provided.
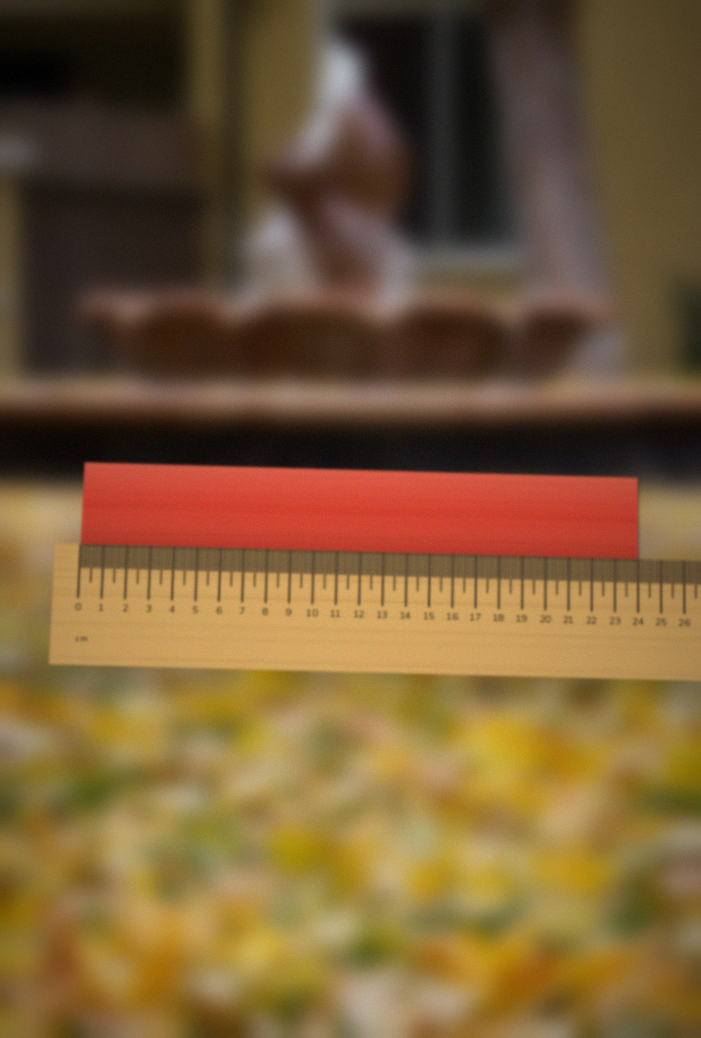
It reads 24 cm
